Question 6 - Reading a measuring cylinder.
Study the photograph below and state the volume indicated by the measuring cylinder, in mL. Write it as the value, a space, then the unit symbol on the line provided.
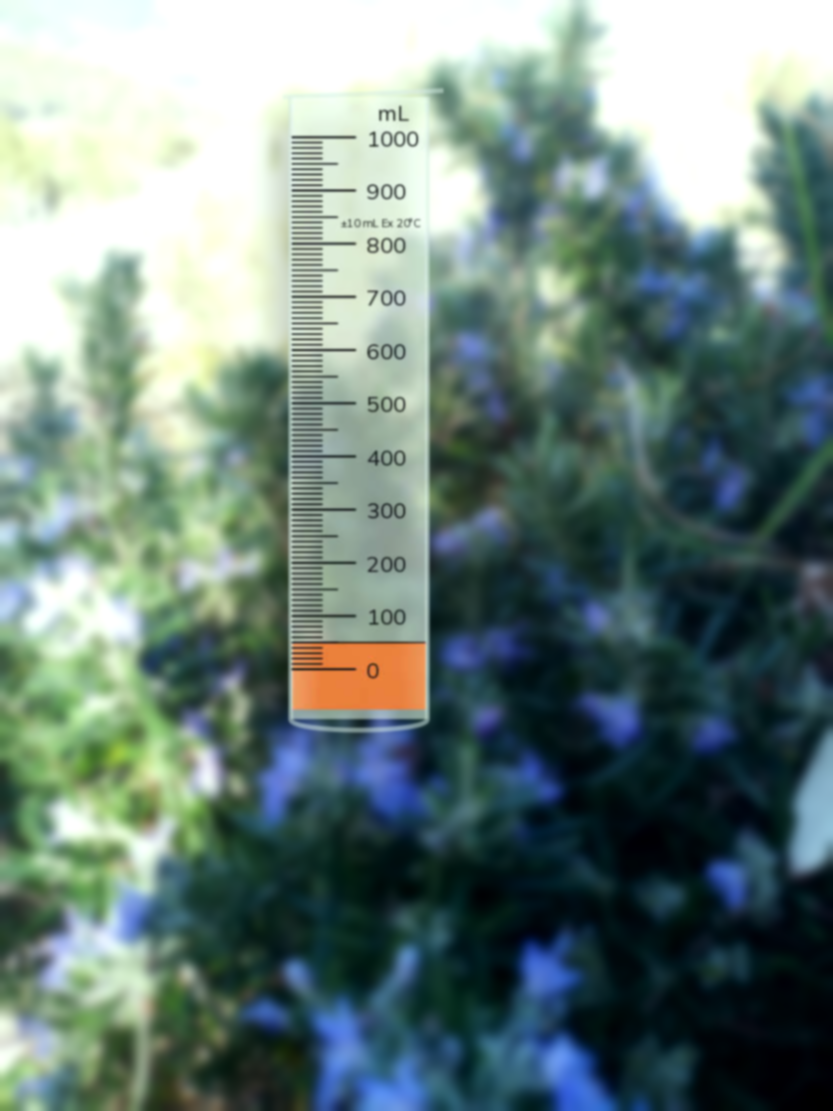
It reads 50 mL
